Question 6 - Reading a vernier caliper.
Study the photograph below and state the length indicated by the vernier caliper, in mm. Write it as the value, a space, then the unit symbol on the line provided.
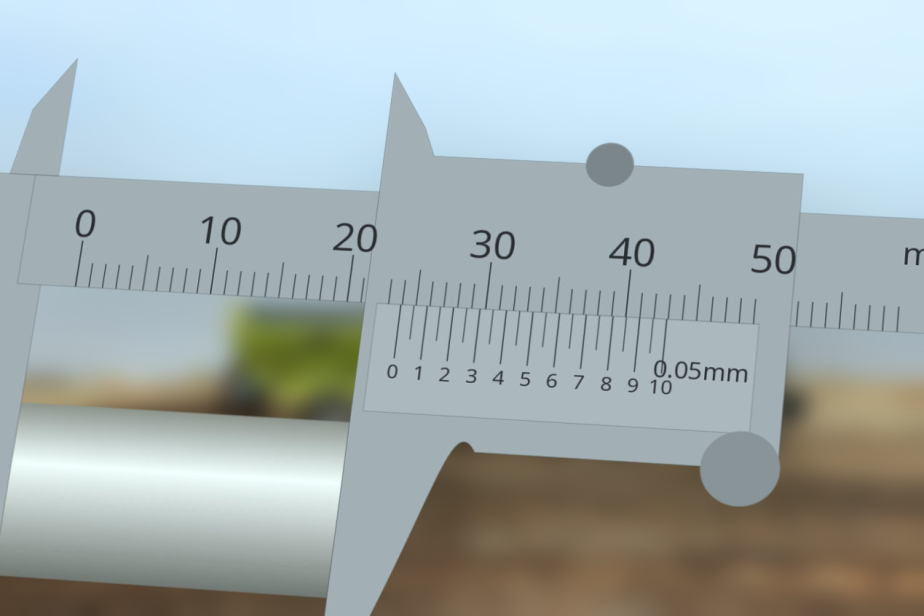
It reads 23.9 mm
